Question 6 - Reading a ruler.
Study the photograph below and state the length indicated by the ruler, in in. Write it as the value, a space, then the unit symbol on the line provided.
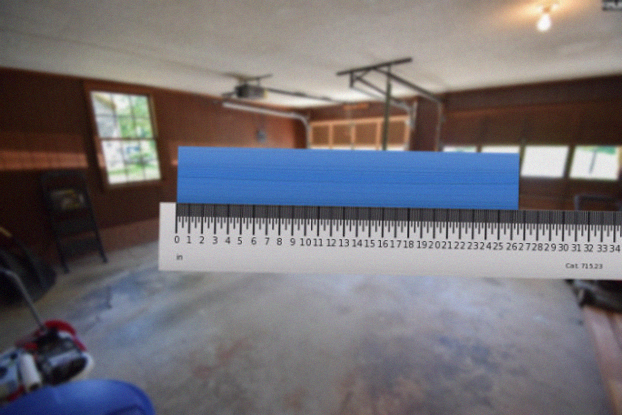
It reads 26.5 in
